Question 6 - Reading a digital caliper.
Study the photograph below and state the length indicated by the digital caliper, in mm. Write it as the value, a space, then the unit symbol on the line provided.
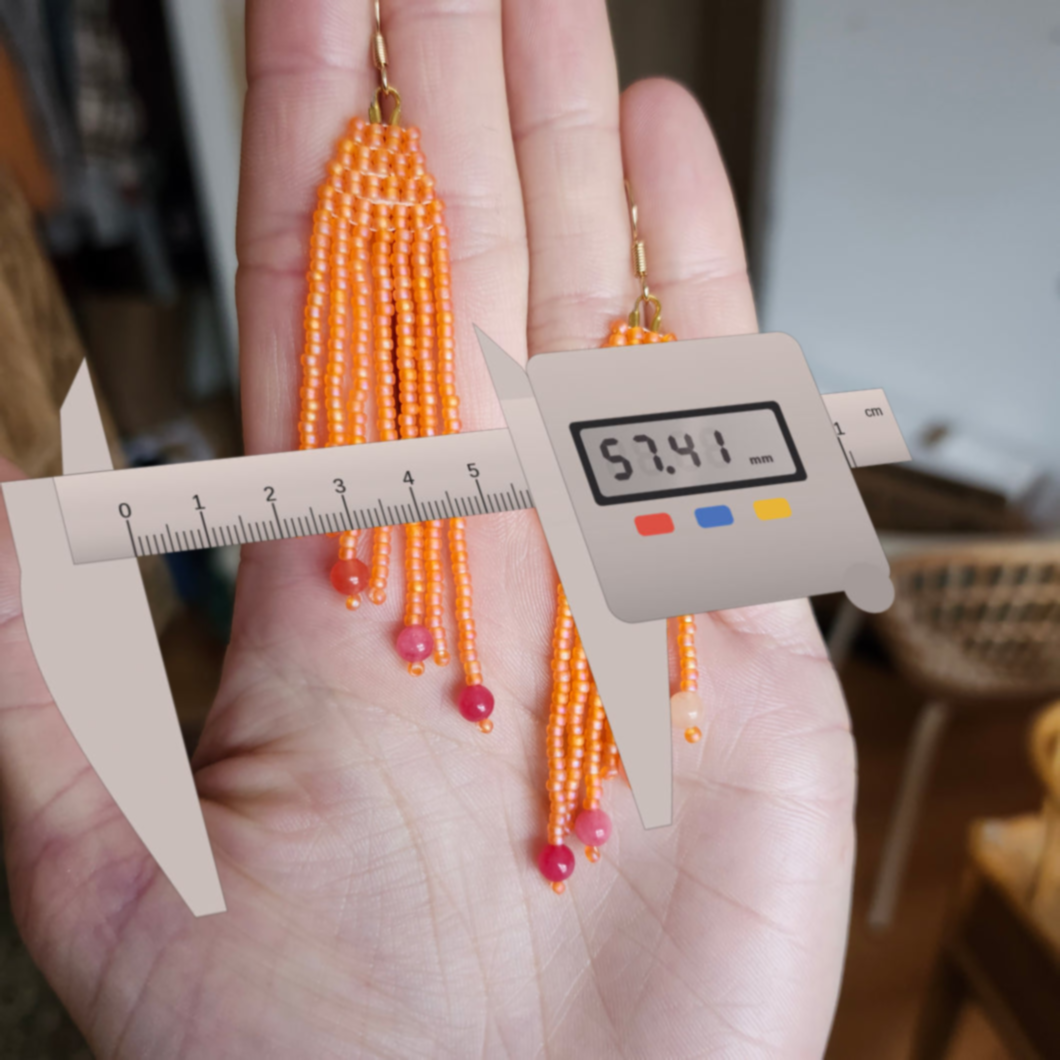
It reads 57.41 mm
